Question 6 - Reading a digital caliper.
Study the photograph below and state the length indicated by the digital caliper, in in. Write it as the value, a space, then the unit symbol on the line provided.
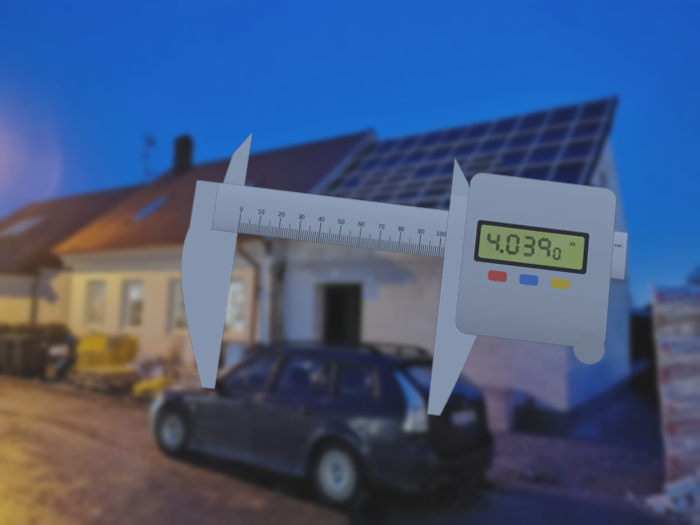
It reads 4.0390 in
